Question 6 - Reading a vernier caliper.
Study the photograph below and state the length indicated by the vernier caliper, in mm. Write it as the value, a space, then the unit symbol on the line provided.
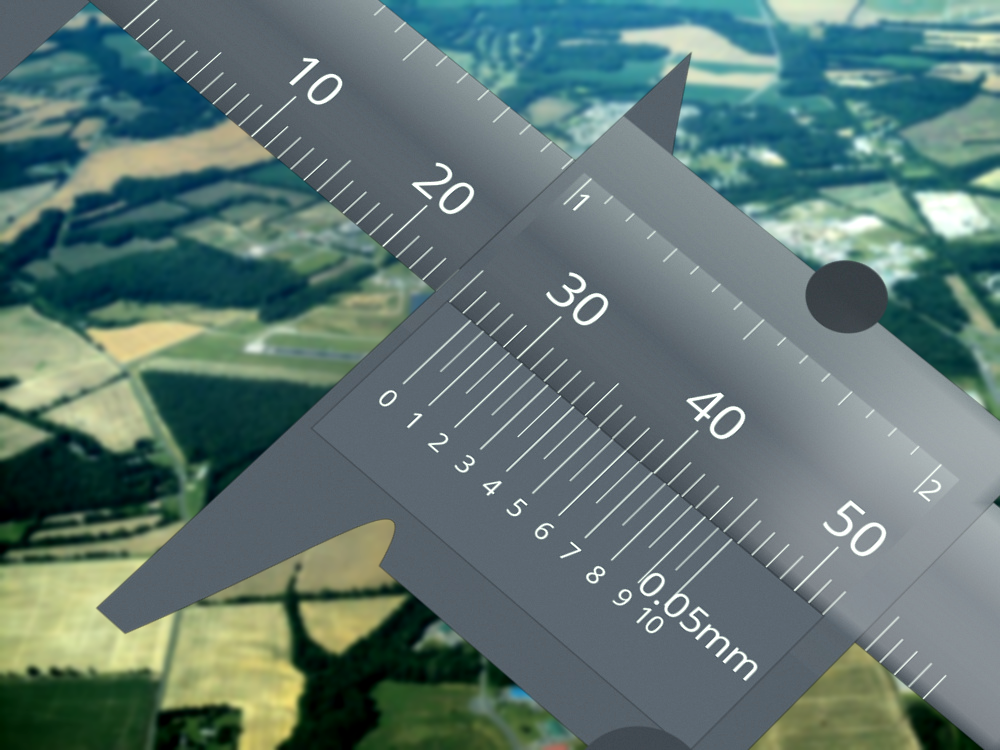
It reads 26.6 mm
